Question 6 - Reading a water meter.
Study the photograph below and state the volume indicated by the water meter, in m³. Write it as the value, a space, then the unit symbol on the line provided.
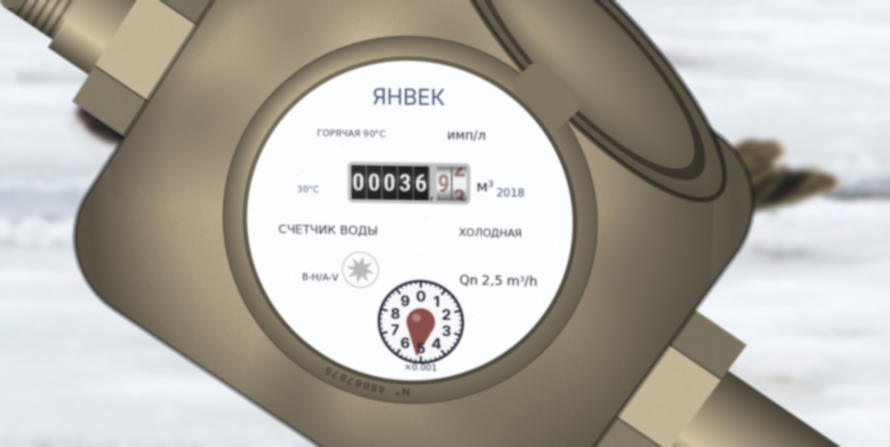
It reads 36.925 m³
